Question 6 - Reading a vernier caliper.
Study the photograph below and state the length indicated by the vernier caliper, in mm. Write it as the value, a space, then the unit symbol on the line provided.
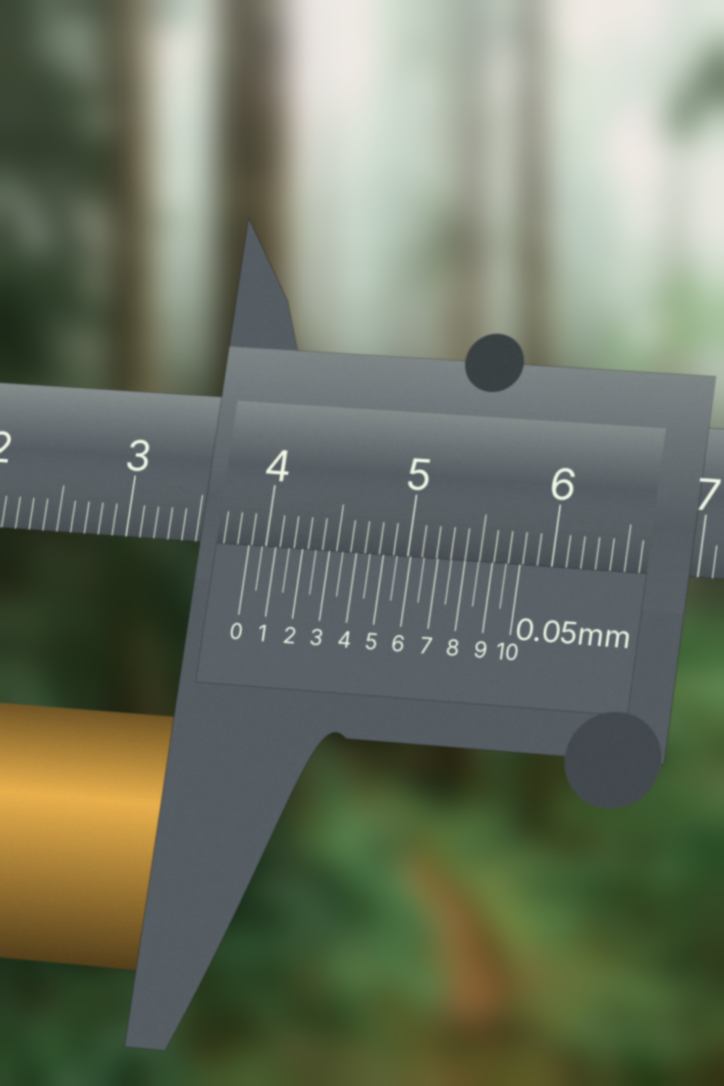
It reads 38.8 mm
